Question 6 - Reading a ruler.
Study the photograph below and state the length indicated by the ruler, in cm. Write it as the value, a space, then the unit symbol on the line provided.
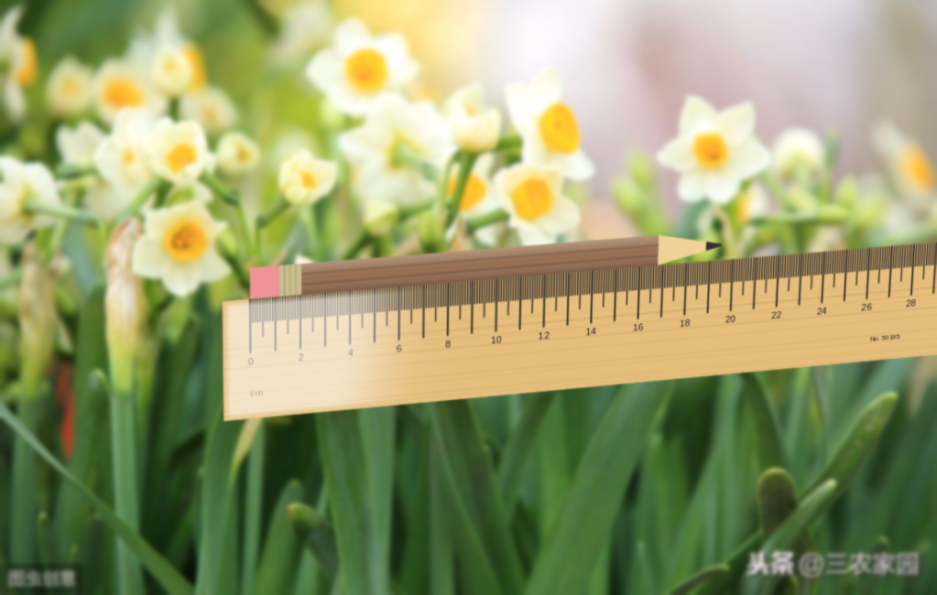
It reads 19.5 cm
